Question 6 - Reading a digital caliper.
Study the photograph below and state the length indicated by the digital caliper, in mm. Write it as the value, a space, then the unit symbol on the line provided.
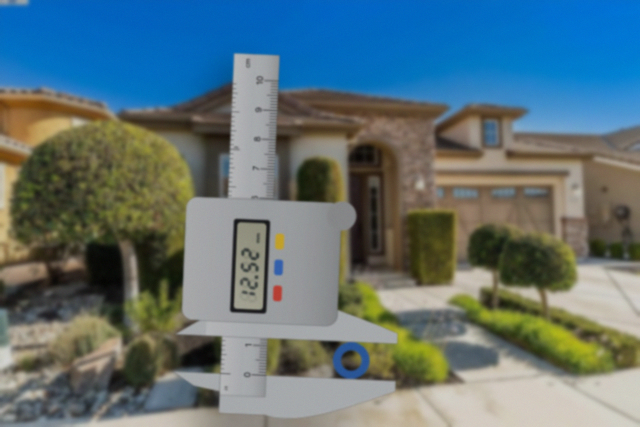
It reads 12.52 mm
